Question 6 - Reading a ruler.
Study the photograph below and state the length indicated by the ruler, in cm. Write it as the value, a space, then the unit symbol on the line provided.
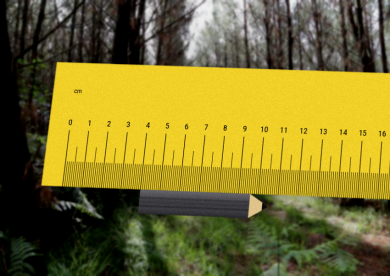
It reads 6.5 cm
